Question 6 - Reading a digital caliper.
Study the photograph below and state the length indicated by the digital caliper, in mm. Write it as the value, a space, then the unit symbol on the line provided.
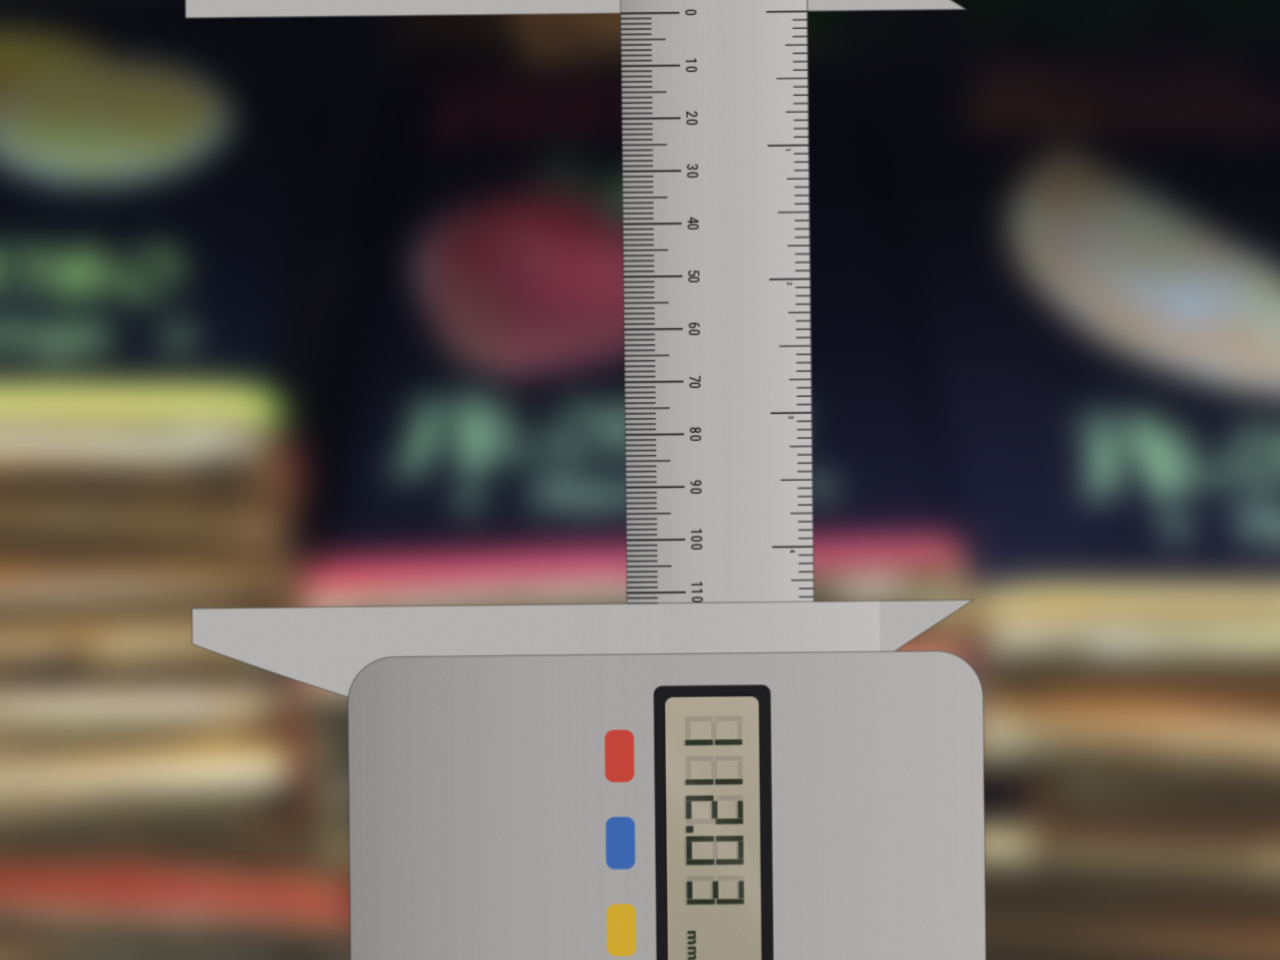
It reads 112.03 mm
